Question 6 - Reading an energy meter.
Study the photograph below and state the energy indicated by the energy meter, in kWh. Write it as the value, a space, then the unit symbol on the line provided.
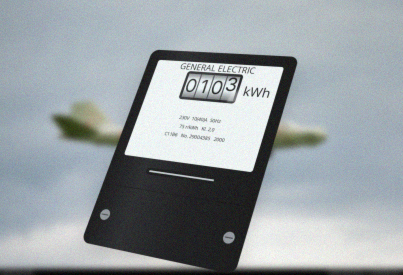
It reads 103 kWh
